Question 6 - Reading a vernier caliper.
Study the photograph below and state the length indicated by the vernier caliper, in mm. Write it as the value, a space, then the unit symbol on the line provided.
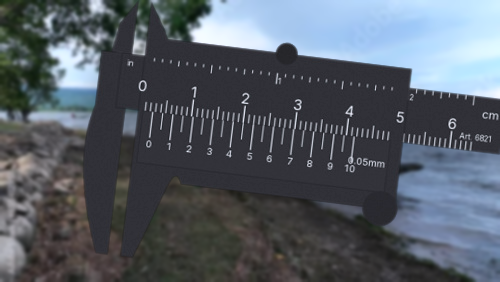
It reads 2.5 mm
